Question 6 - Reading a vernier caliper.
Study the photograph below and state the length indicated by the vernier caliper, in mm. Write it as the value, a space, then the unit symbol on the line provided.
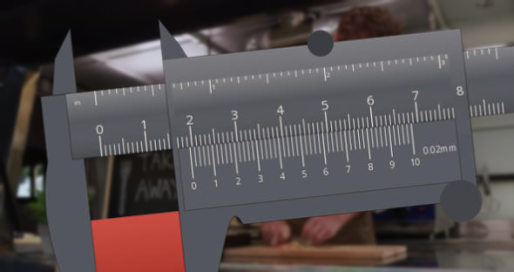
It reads 19.5 mm
